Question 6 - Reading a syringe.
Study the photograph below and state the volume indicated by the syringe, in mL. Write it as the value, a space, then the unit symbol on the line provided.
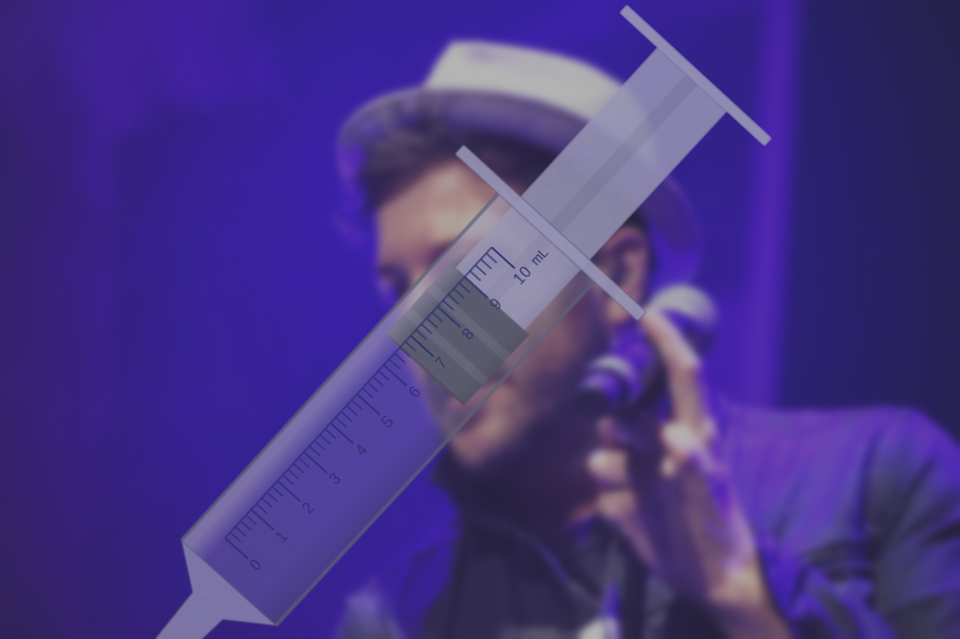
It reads 6.6 mL
